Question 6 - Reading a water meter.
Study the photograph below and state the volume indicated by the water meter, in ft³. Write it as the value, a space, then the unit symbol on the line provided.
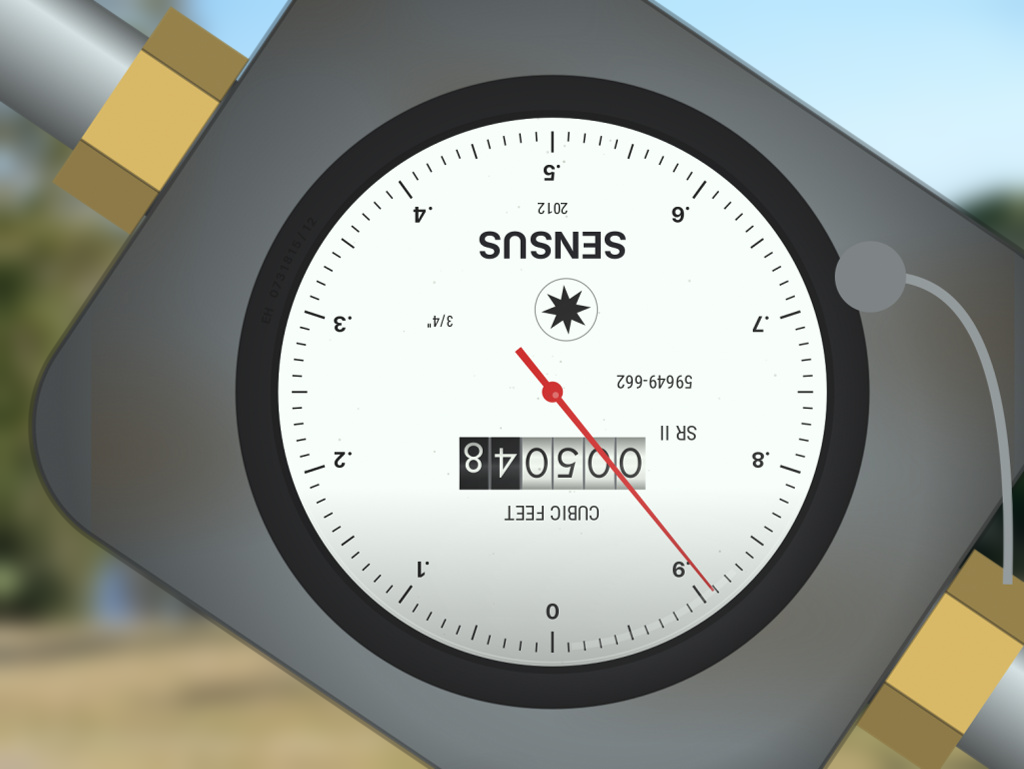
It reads 5047.89 ft³
